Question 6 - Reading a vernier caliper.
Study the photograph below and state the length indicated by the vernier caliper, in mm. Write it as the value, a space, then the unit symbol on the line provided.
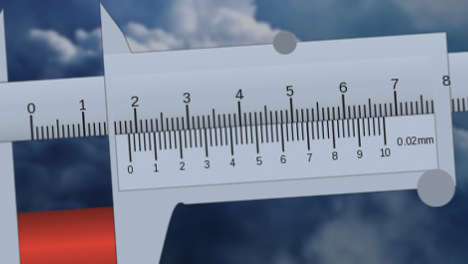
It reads 18.5 mm
